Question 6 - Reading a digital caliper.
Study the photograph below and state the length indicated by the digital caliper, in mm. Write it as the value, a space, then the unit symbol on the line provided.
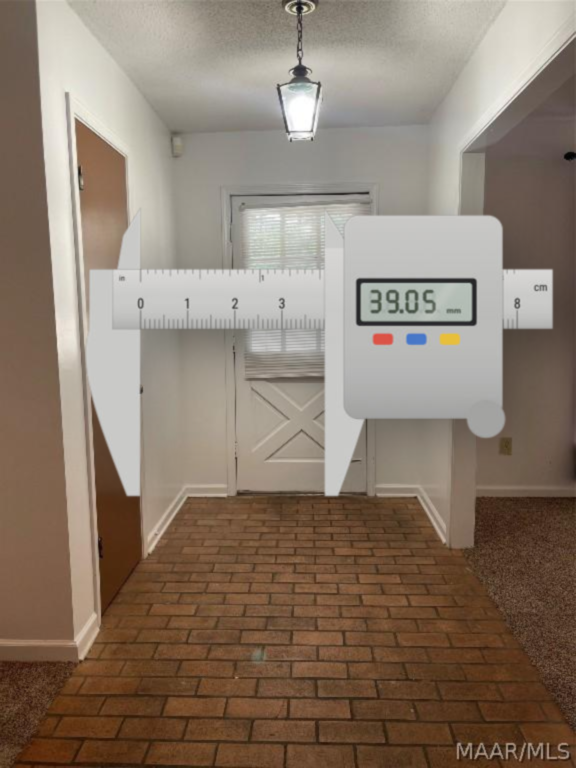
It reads 39.05 mm
